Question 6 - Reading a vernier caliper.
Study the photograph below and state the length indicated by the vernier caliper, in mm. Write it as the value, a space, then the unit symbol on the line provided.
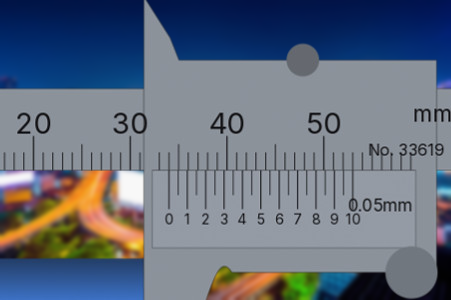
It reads 34.0 mm
